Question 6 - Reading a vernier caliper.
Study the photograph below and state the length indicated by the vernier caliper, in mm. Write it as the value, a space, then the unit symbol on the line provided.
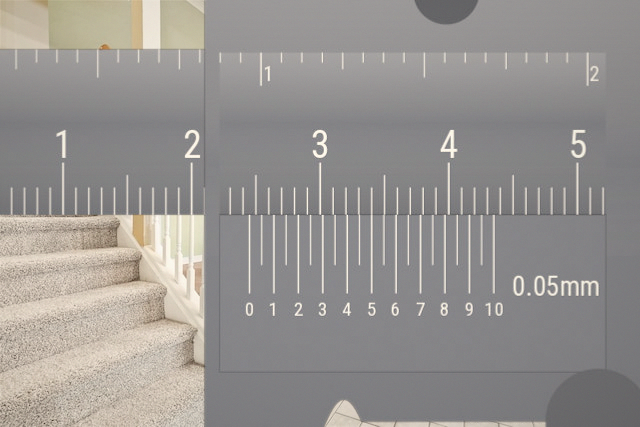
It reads 24.5 mm
